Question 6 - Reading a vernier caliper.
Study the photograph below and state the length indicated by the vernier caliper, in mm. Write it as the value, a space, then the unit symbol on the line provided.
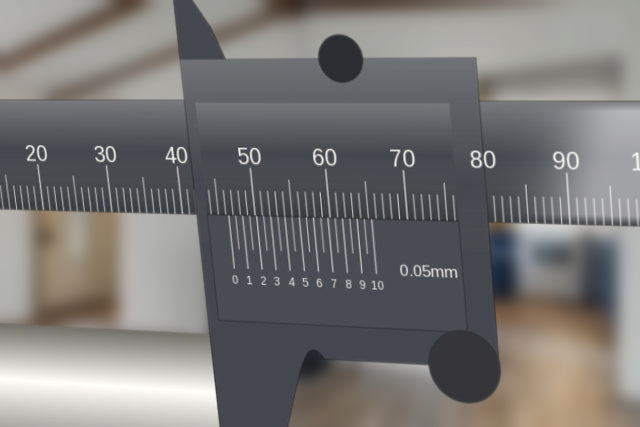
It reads 46.4 mm
